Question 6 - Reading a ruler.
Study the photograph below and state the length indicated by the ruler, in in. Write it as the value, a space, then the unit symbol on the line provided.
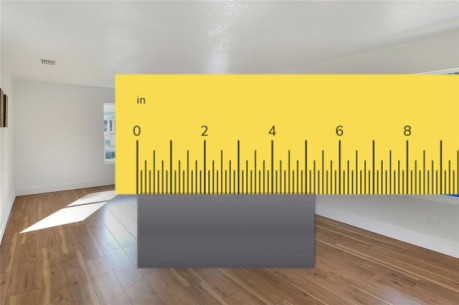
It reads 5.25 in
